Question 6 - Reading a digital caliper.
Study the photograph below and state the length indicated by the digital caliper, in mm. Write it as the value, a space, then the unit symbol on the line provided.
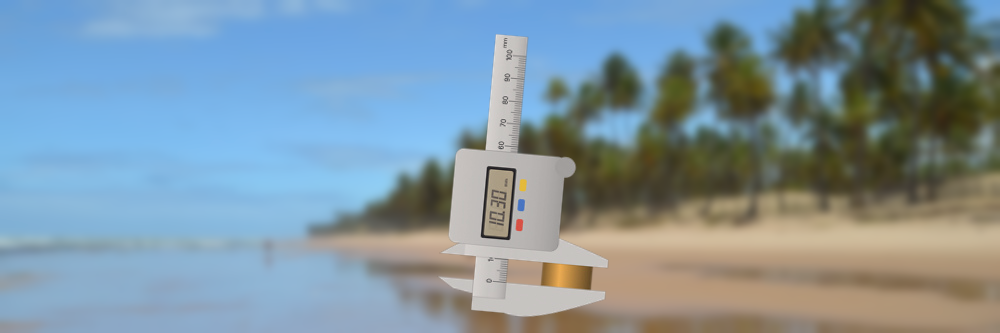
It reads 10.30 mm
